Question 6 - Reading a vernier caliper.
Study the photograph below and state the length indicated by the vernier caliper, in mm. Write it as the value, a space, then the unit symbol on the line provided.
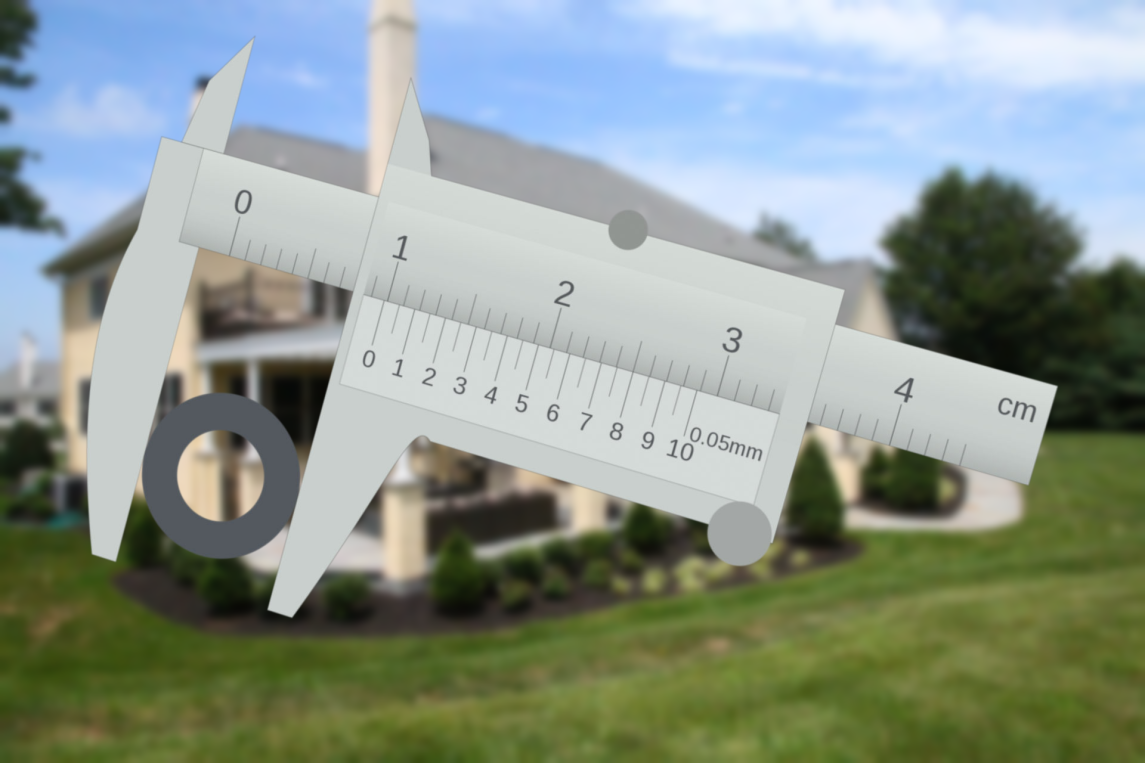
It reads 9.8 mm
